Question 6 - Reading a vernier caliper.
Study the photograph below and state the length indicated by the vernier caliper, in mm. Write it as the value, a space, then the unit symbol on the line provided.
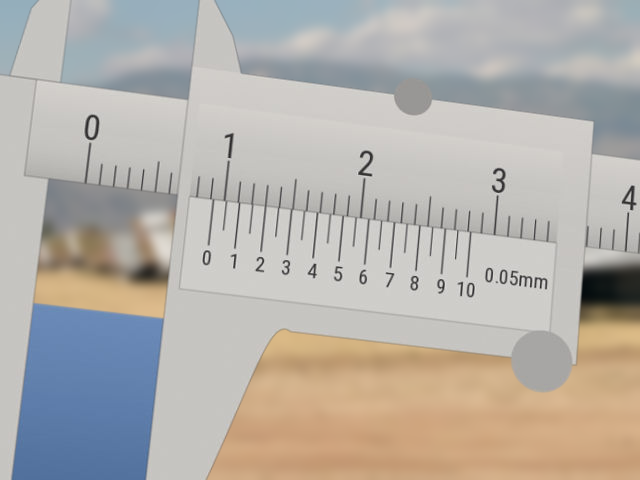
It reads 9.2 mm
